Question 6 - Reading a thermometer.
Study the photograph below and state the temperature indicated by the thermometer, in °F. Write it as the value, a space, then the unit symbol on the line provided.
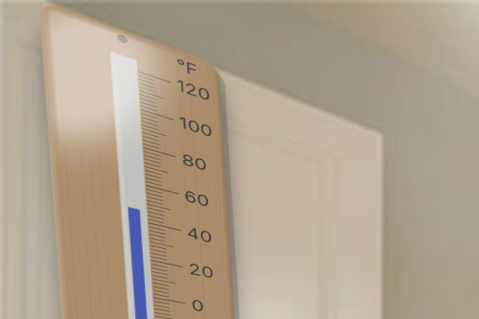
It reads 46 °F
